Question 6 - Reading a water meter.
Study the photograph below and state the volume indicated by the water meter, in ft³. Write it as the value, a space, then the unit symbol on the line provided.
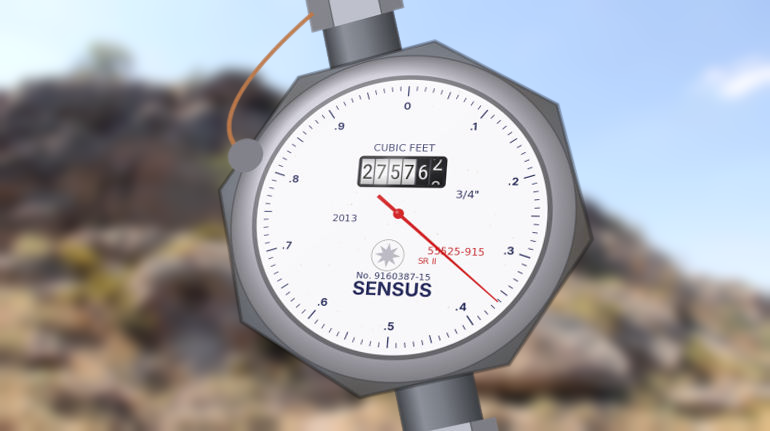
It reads 275762.36 ft³
